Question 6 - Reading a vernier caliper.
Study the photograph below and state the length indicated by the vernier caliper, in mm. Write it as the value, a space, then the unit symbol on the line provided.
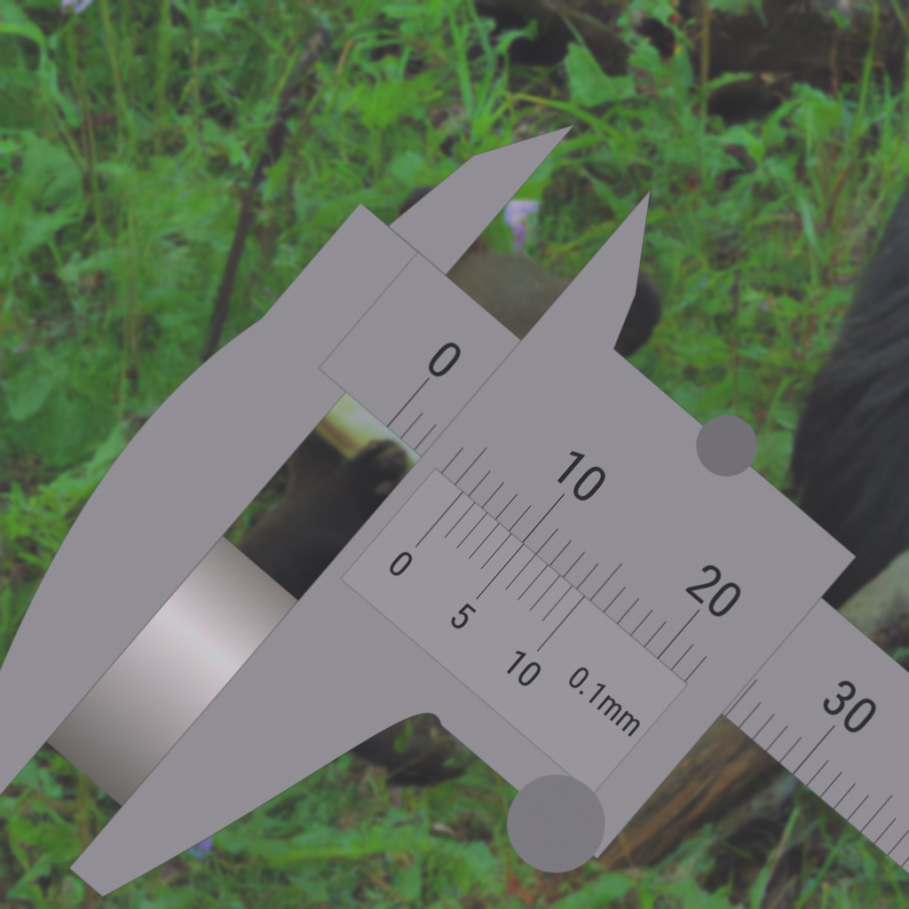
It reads 5.6 mm
